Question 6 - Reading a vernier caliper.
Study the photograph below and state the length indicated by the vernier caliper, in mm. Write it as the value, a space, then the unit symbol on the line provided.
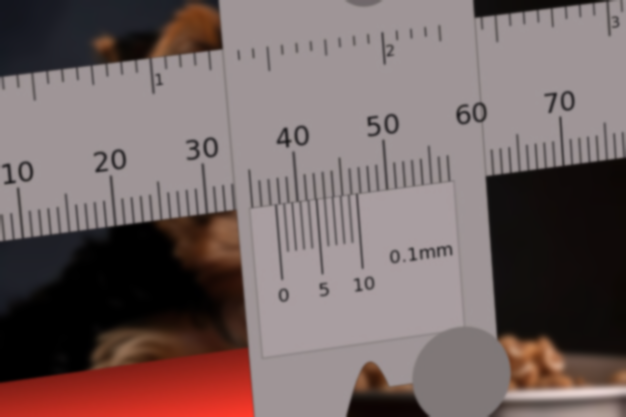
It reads 37.6 mm
